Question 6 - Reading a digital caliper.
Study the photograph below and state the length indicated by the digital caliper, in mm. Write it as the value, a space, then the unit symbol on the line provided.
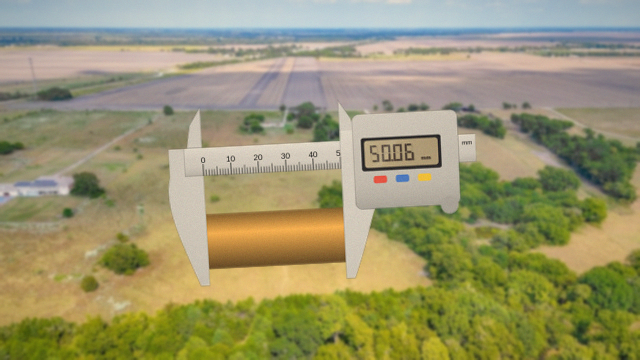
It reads 50.06 mm
